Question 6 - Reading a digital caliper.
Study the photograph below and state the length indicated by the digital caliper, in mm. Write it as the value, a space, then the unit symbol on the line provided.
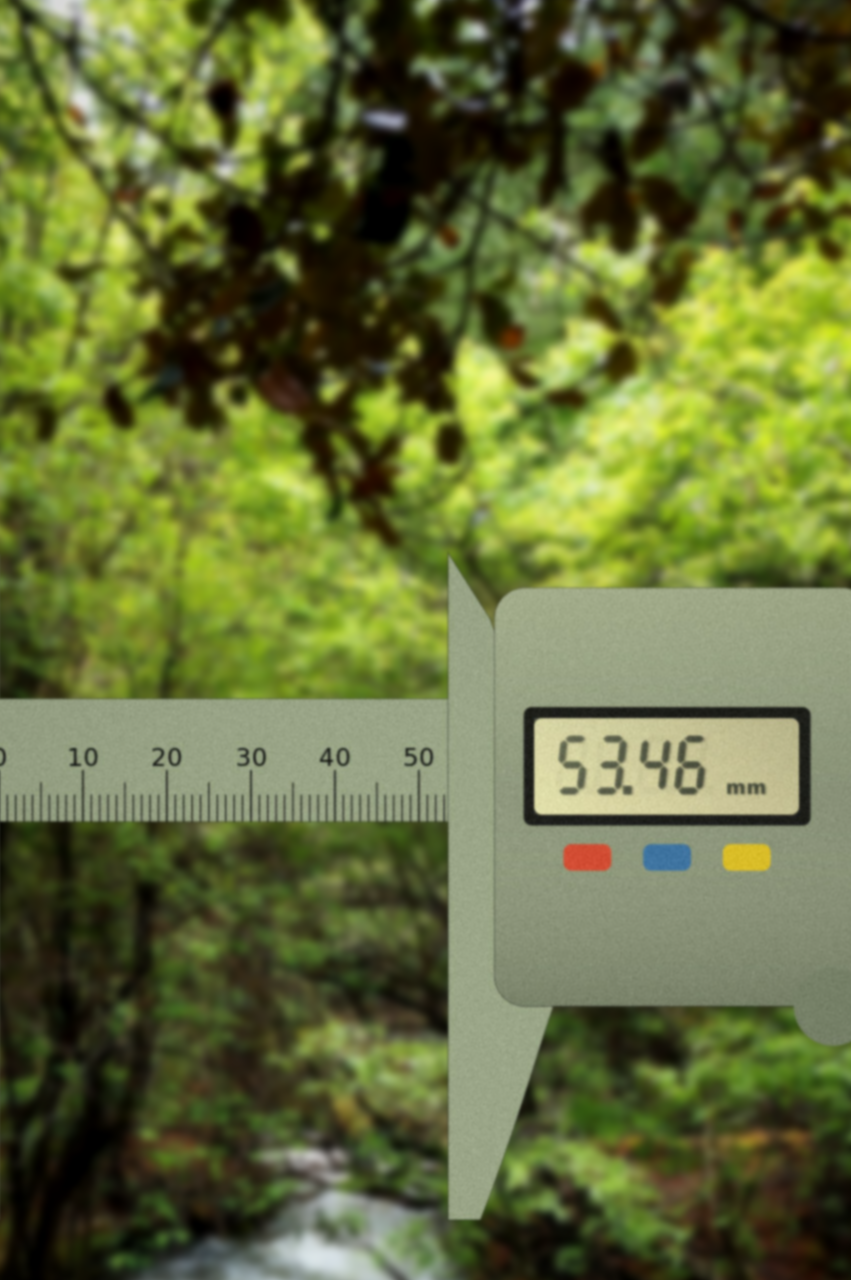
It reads 53.46 mm
